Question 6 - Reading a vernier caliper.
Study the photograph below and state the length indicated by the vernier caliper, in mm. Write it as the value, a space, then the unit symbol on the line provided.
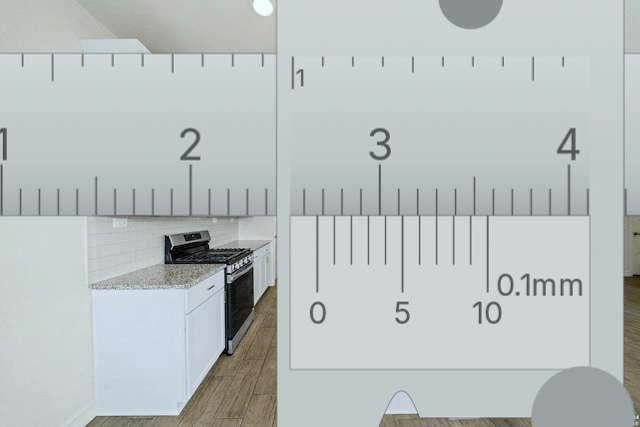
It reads 26.7 mm
